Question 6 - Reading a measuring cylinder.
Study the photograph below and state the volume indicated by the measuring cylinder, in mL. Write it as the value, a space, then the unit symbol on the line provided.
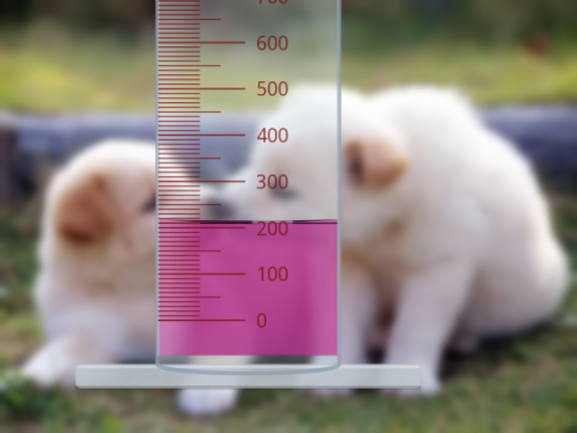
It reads 210 mL
